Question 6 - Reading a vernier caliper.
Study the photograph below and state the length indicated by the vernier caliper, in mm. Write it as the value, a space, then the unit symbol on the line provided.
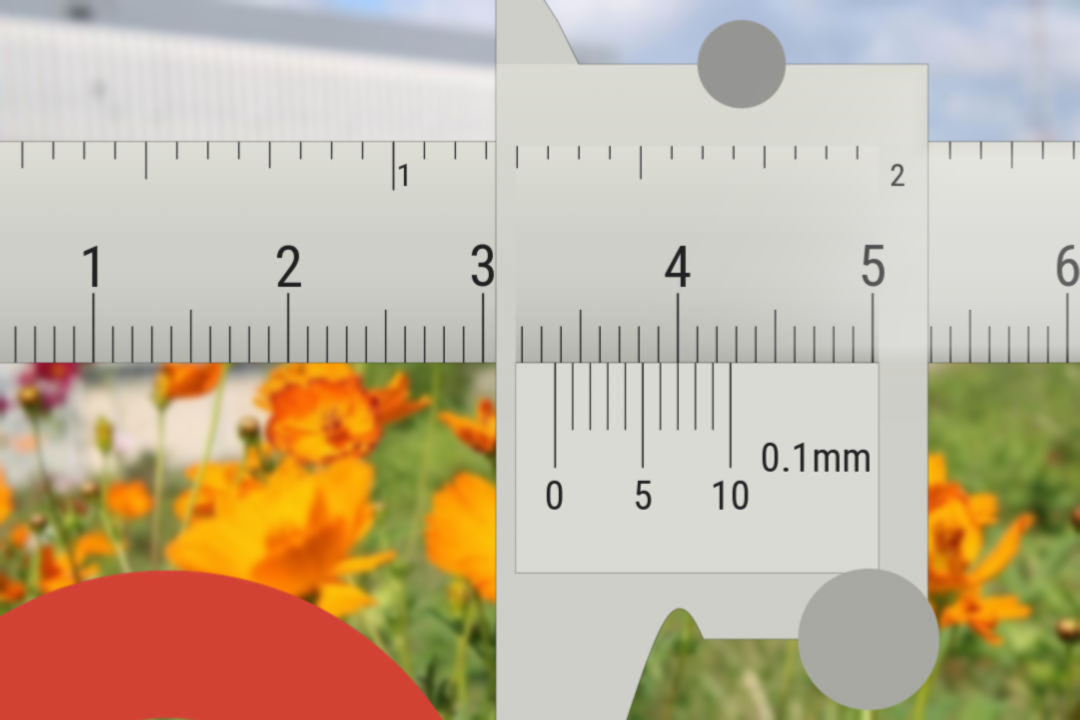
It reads 33.7 mm
